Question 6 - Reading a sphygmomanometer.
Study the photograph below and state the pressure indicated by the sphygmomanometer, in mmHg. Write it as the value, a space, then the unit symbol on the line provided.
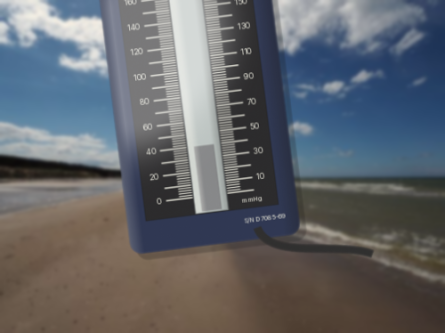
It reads 40 mmHg
